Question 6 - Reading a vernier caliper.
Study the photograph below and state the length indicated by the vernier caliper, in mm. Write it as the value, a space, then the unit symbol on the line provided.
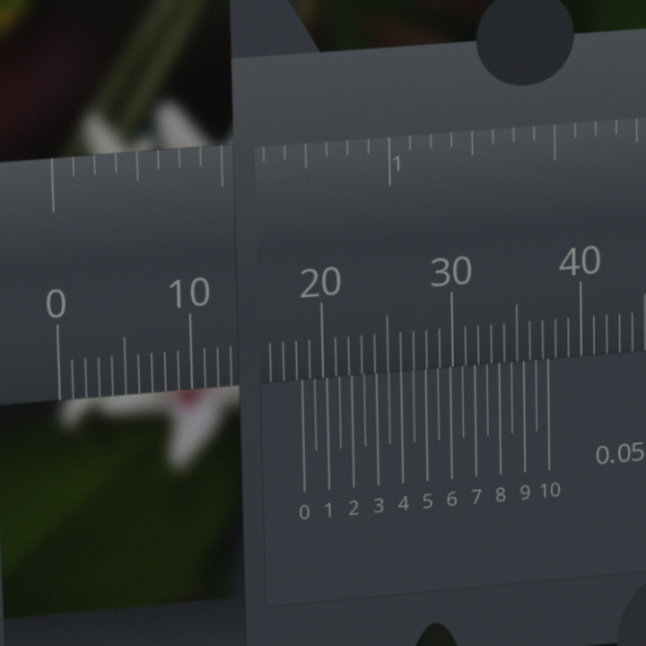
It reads 18.4 mm
